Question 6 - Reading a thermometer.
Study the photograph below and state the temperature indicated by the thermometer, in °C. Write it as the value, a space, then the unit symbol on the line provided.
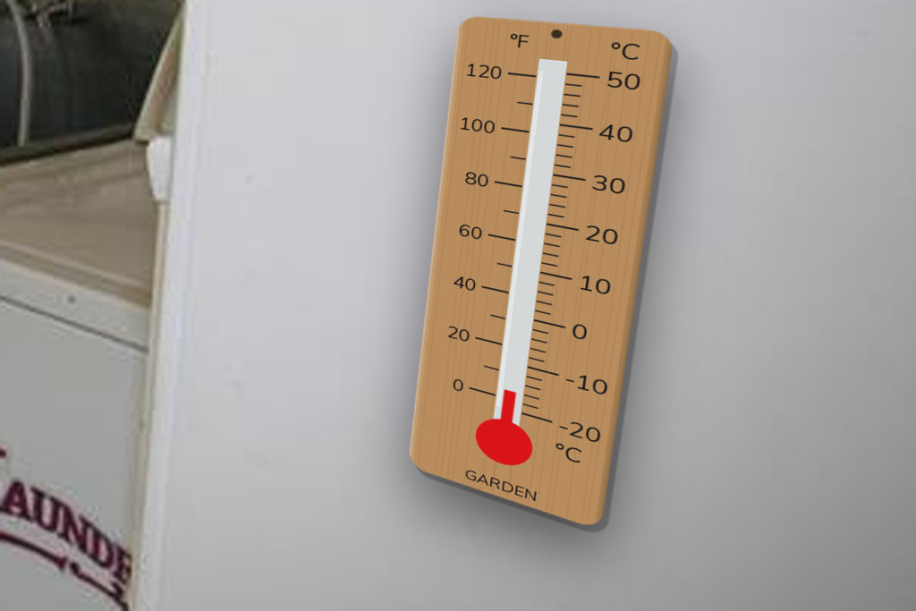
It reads -16 °C
